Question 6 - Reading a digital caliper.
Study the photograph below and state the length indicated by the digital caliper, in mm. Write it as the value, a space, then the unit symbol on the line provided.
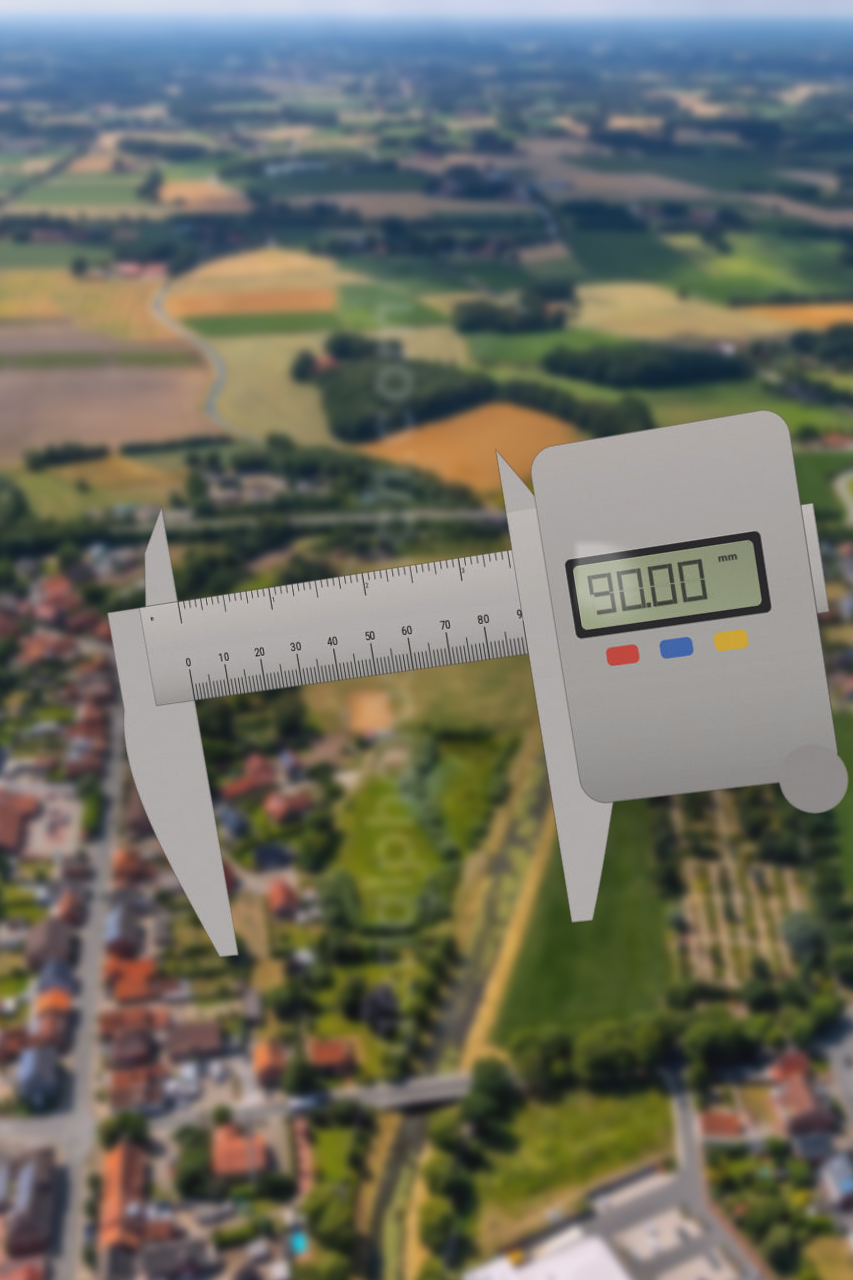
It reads 90.00 mm
